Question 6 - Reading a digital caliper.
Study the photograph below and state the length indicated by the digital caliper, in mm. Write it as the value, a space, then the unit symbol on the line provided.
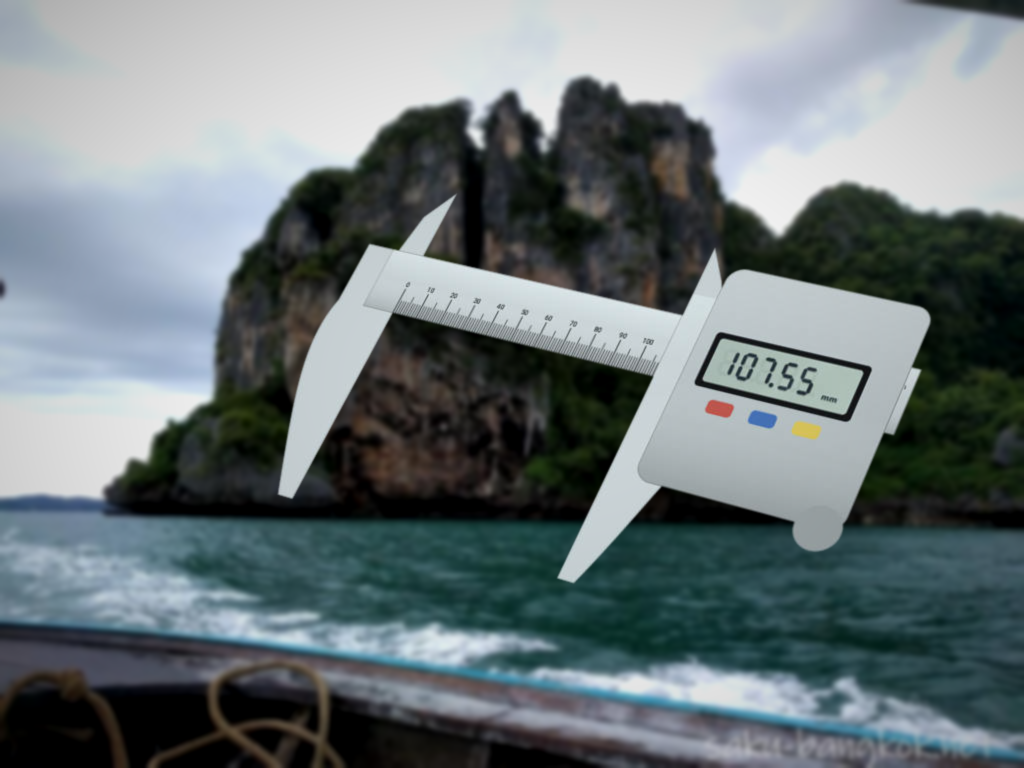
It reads 107.55 mm
